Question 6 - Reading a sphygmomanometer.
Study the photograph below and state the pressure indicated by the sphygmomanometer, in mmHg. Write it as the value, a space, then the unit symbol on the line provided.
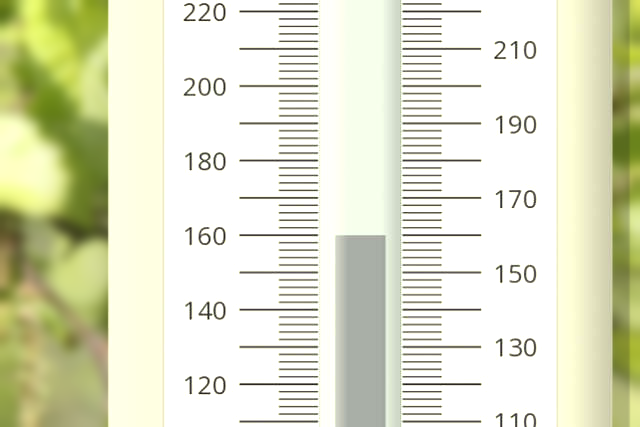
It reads 160 mmHg
